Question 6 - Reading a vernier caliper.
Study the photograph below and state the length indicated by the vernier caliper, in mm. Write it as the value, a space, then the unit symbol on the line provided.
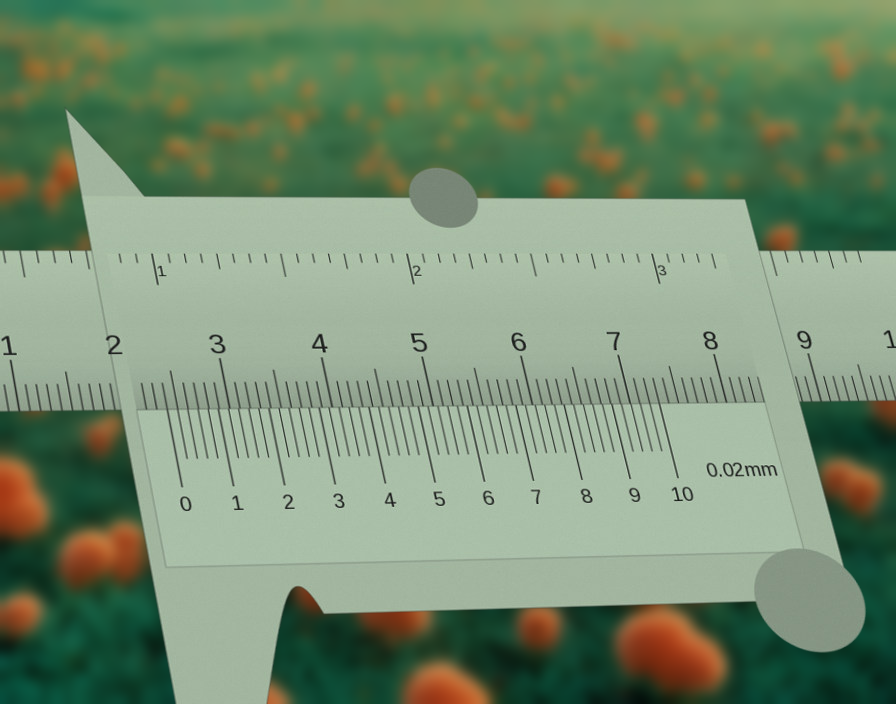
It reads 24.0 mm
